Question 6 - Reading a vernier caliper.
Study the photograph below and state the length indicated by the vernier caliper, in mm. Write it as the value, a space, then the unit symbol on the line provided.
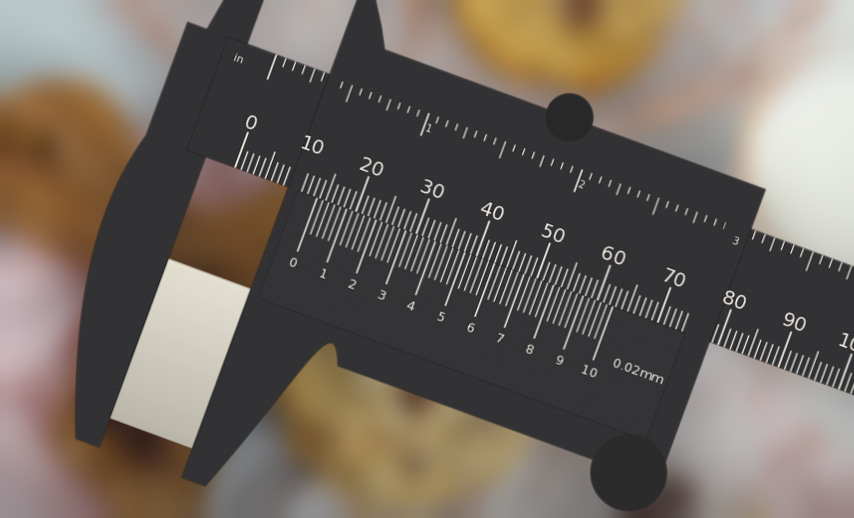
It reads 13.6 mm
